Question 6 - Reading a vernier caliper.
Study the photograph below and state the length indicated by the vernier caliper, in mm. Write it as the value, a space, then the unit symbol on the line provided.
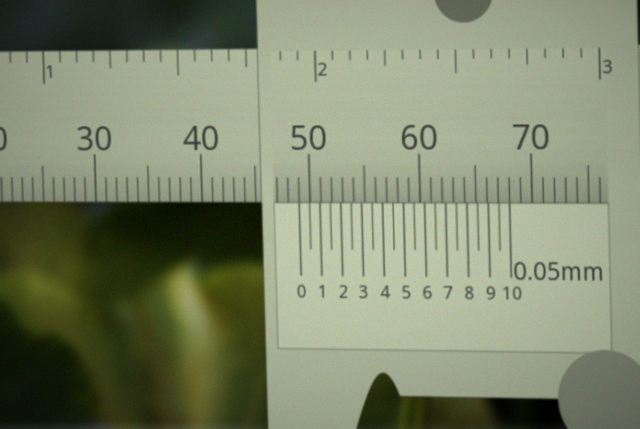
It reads 49.0 mm
